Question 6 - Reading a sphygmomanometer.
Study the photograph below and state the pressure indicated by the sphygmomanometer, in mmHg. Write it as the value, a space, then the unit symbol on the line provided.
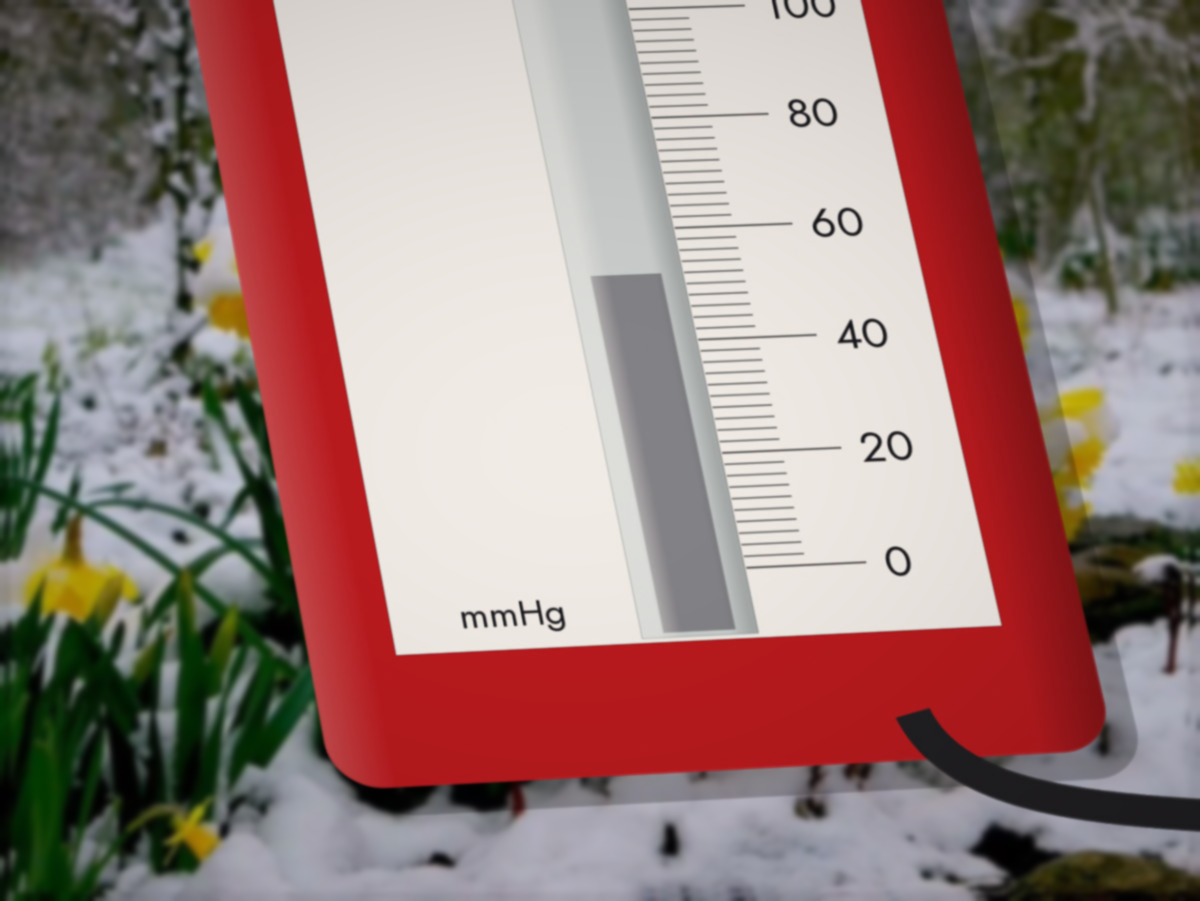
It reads 52 mmHg
